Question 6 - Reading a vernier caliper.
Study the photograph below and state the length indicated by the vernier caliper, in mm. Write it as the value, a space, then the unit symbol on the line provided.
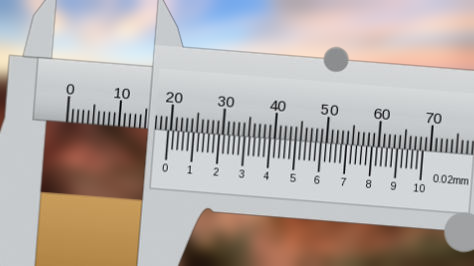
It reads 19.5 mm
